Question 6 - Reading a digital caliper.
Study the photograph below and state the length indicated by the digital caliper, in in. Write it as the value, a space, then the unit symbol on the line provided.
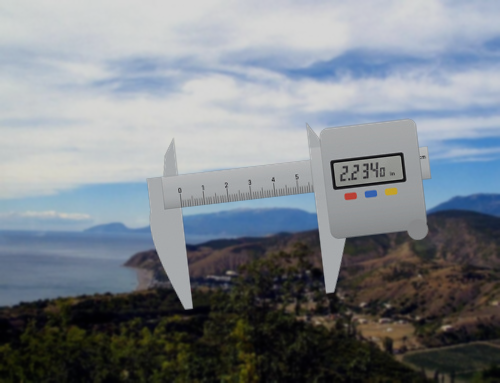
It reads 2.2340 in
